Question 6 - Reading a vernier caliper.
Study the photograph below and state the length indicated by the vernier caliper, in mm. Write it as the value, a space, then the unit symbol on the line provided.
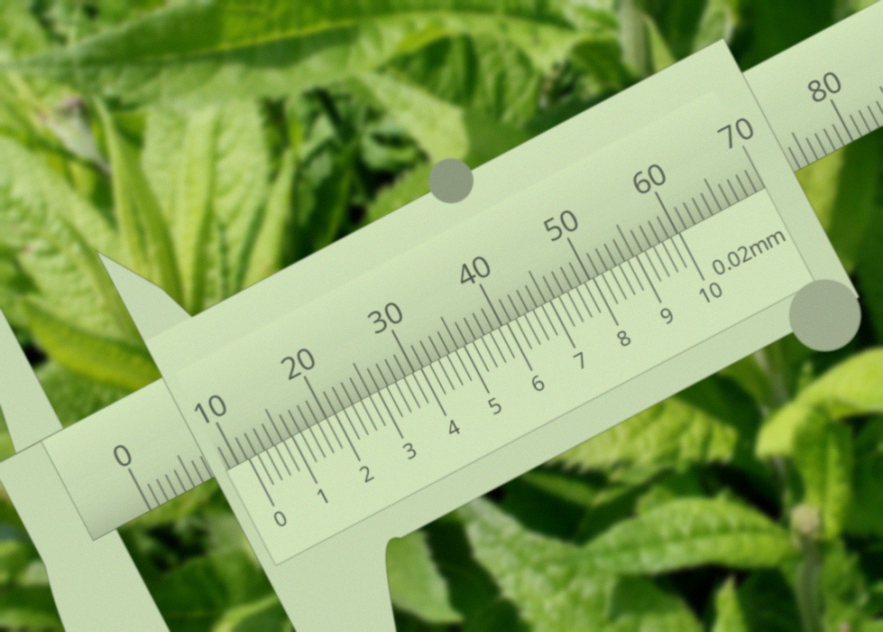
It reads 11.2 mm
